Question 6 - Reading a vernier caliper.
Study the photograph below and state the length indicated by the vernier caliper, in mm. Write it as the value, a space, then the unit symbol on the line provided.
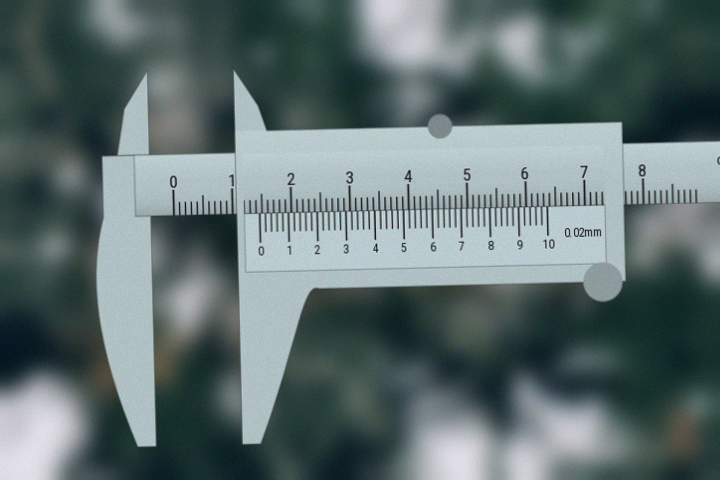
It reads 14.6 mm
